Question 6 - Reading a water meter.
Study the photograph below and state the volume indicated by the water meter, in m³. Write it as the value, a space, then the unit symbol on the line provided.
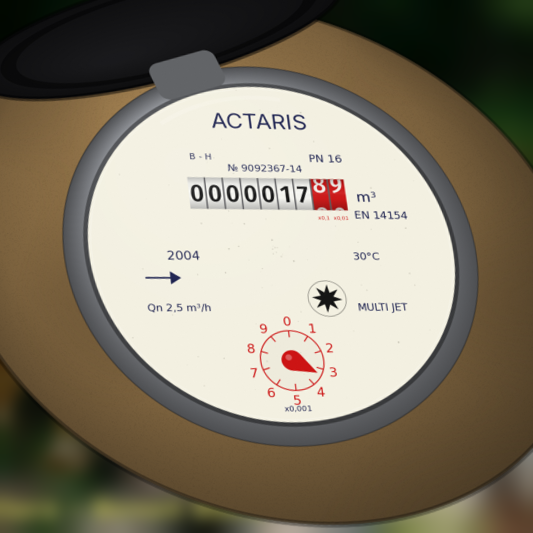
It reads 17.893 m³
